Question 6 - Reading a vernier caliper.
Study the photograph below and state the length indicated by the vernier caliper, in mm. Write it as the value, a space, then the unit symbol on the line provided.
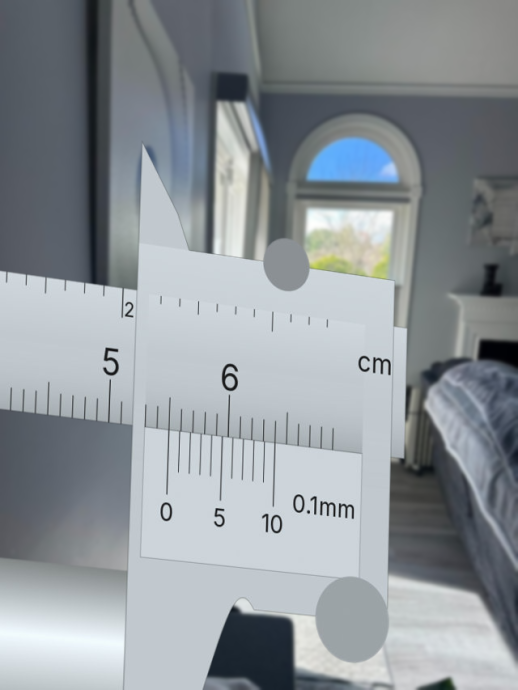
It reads 55.0 mm
